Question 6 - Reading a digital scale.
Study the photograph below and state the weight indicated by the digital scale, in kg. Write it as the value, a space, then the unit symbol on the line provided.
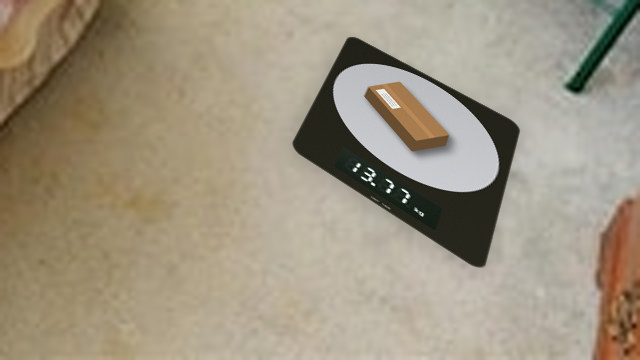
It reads 13.77 kg
